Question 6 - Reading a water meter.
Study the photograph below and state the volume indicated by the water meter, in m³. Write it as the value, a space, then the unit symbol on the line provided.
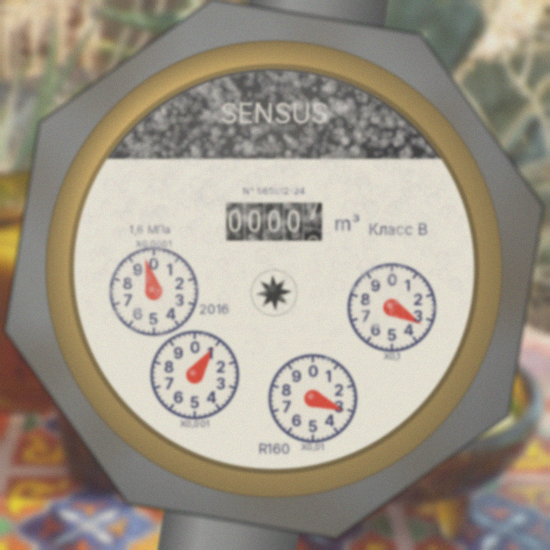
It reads 7.3309 m³
